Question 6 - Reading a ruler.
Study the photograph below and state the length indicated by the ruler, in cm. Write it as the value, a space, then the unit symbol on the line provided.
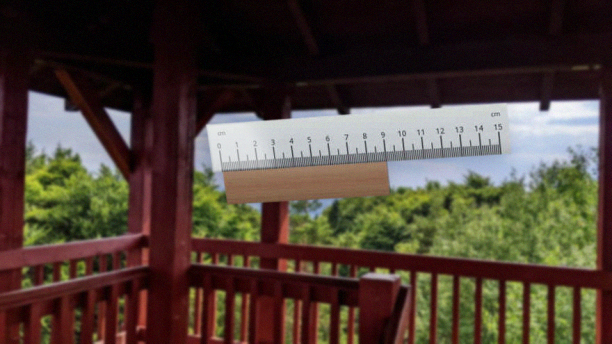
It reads 9 cm
